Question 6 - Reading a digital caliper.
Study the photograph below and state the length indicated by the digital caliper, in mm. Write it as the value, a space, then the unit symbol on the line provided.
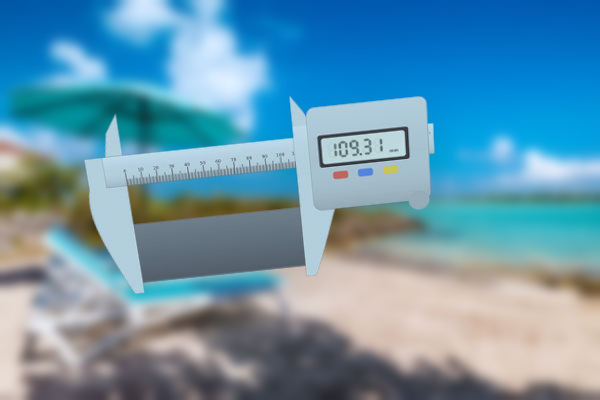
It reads 109.31 mm
